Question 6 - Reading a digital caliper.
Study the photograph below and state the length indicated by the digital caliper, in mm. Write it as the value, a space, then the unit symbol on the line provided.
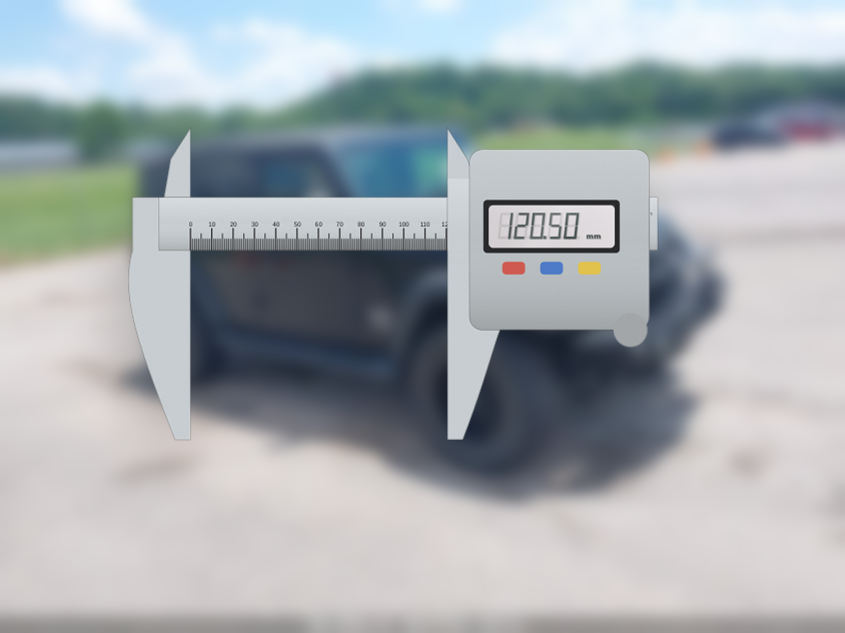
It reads 120.50 mm
